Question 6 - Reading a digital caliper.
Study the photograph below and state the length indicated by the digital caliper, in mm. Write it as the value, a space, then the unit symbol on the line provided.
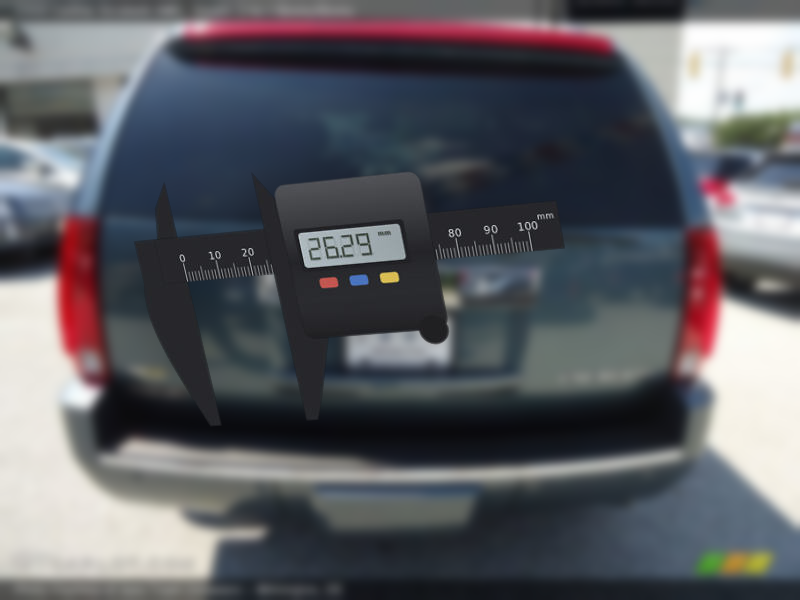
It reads 26.29 mm
